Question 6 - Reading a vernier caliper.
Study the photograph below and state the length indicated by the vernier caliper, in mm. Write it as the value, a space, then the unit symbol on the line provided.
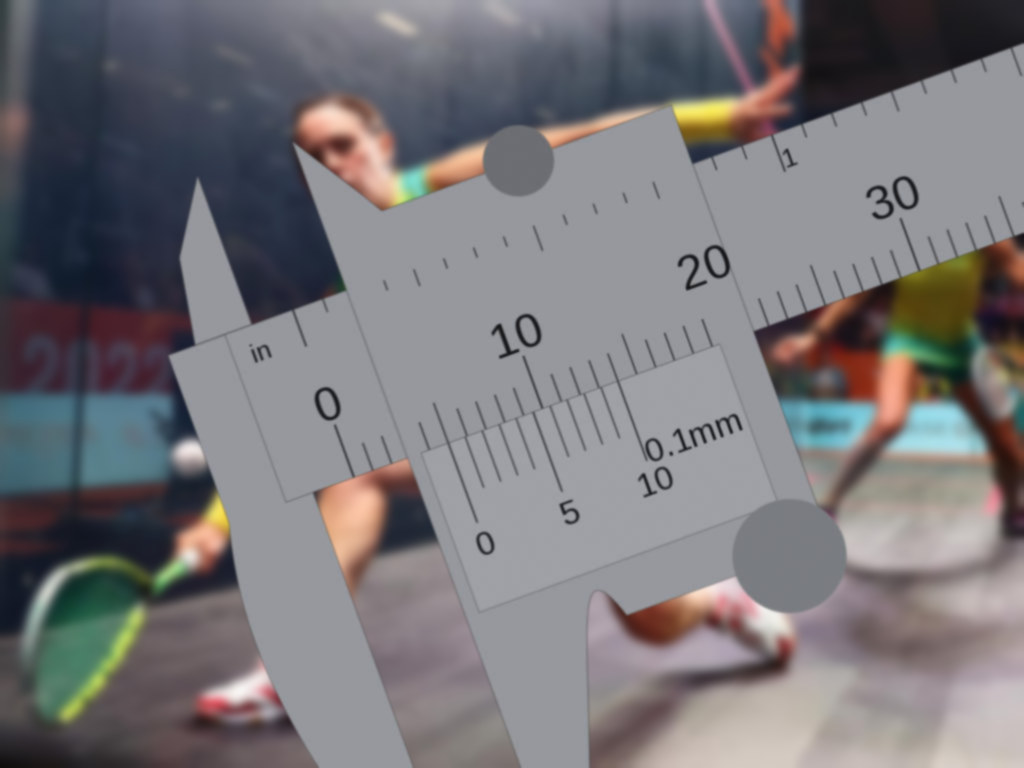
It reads 5.0 mm
